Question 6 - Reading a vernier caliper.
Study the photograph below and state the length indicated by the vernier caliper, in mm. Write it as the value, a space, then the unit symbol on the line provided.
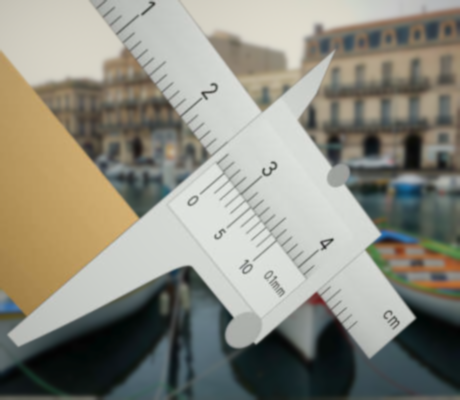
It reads 27.2 mm
